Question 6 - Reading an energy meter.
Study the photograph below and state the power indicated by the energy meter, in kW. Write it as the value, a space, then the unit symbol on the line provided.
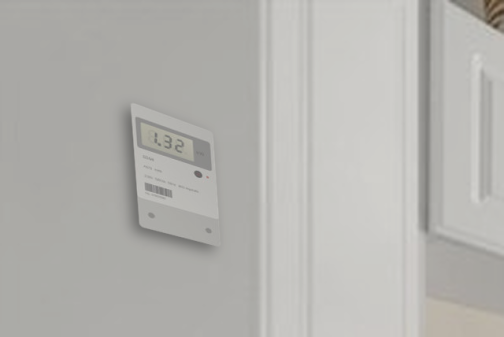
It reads 1.32 kW
